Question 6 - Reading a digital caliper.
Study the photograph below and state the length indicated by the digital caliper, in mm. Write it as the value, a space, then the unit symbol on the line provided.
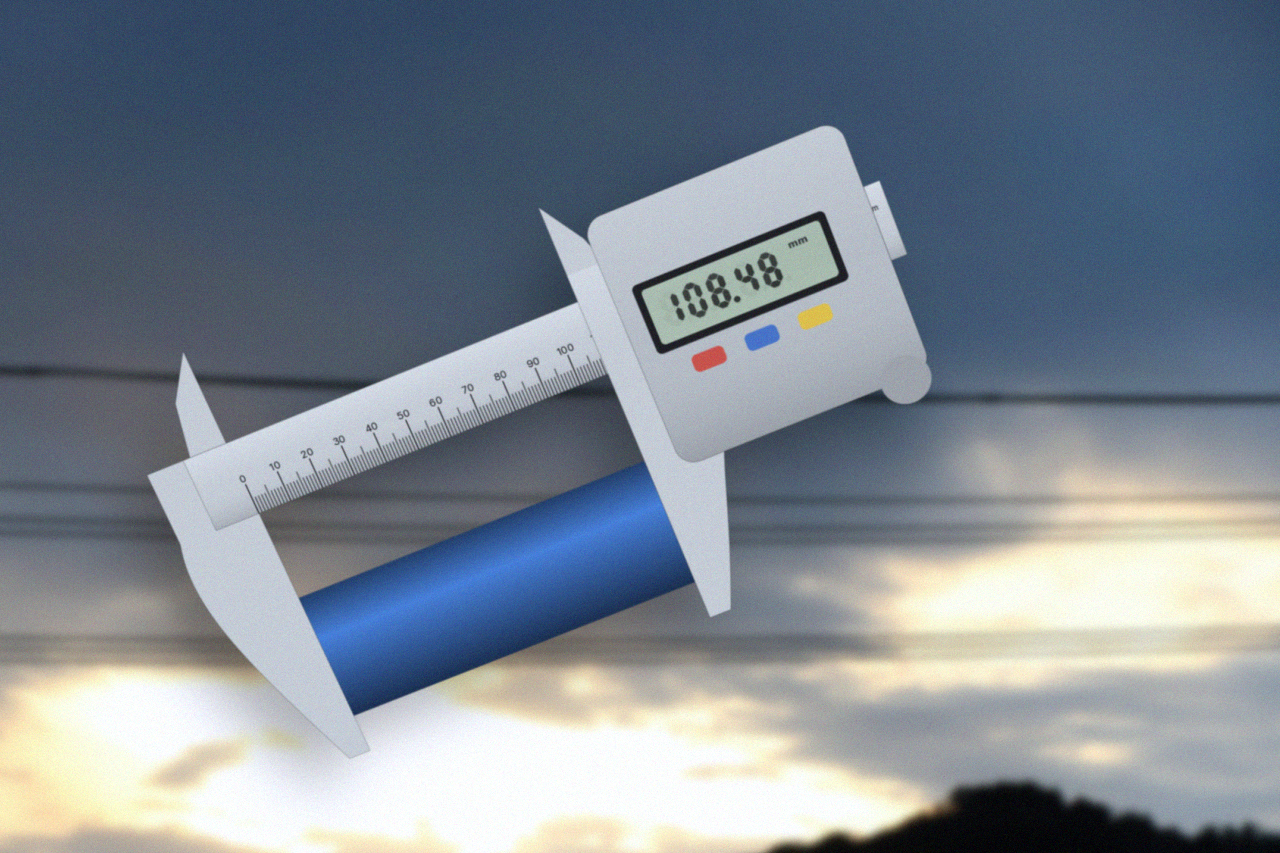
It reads 108.48 mm
